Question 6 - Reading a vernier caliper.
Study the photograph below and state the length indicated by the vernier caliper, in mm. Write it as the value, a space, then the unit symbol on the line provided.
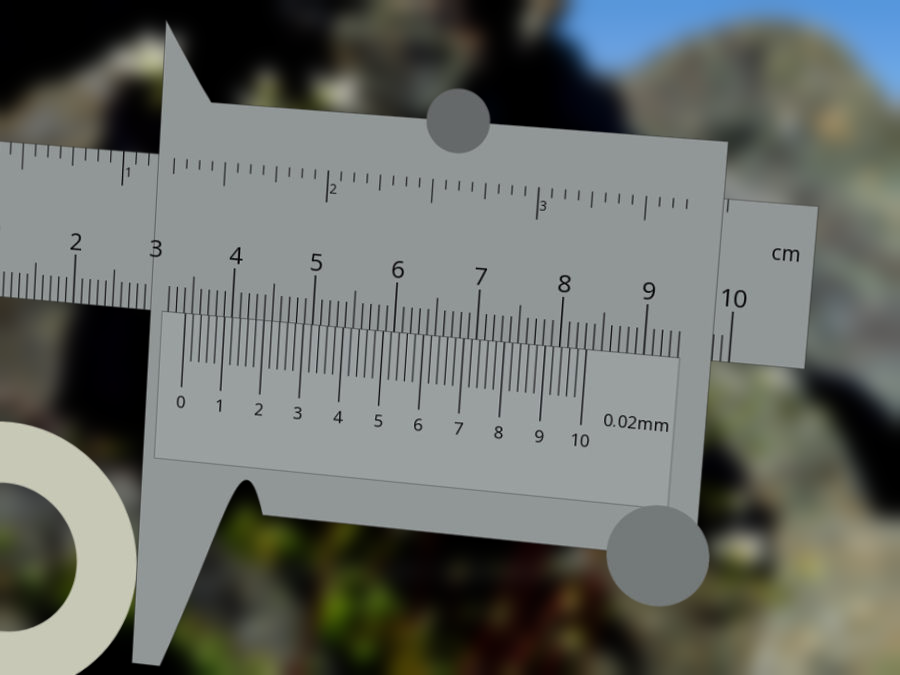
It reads 34.2 mm
